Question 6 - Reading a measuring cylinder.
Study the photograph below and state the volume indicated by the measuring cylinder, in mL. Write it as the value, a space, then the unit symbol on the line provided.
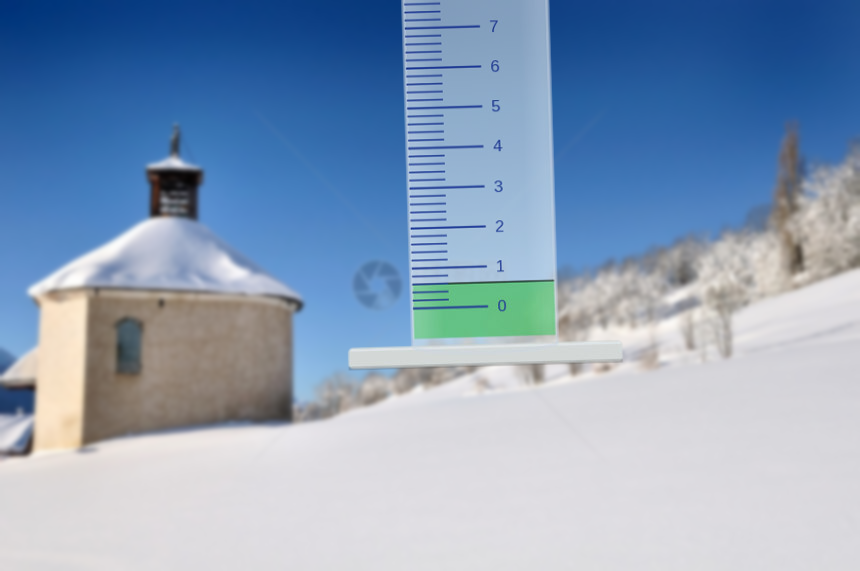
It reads 0.6 mL
